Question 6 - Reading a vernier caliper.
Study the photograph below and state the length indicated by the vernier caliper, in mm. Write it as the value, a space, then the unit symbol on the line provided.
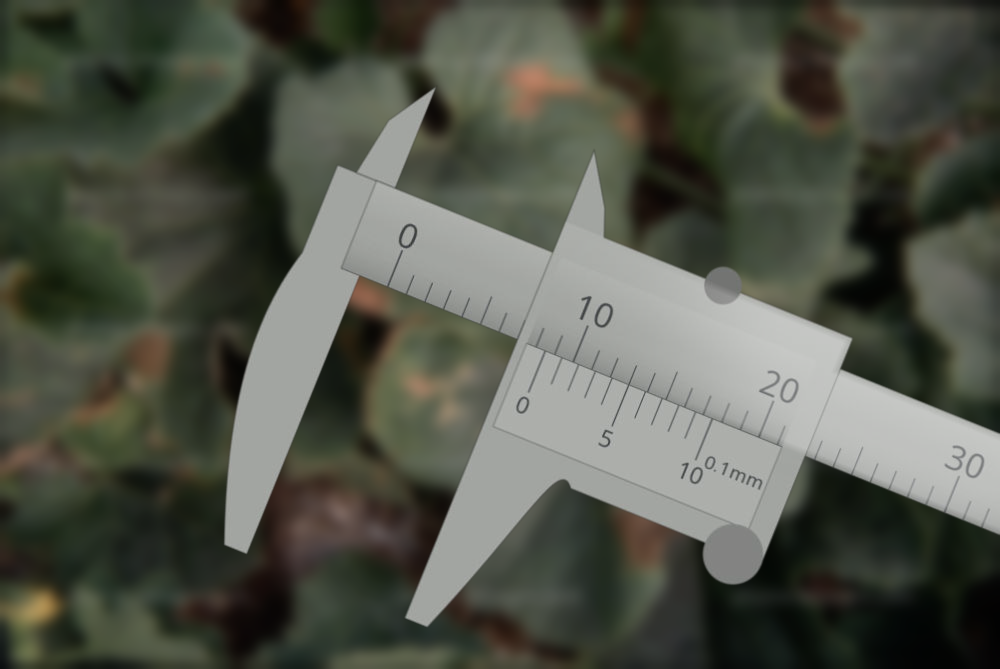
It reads 8.5 mm
